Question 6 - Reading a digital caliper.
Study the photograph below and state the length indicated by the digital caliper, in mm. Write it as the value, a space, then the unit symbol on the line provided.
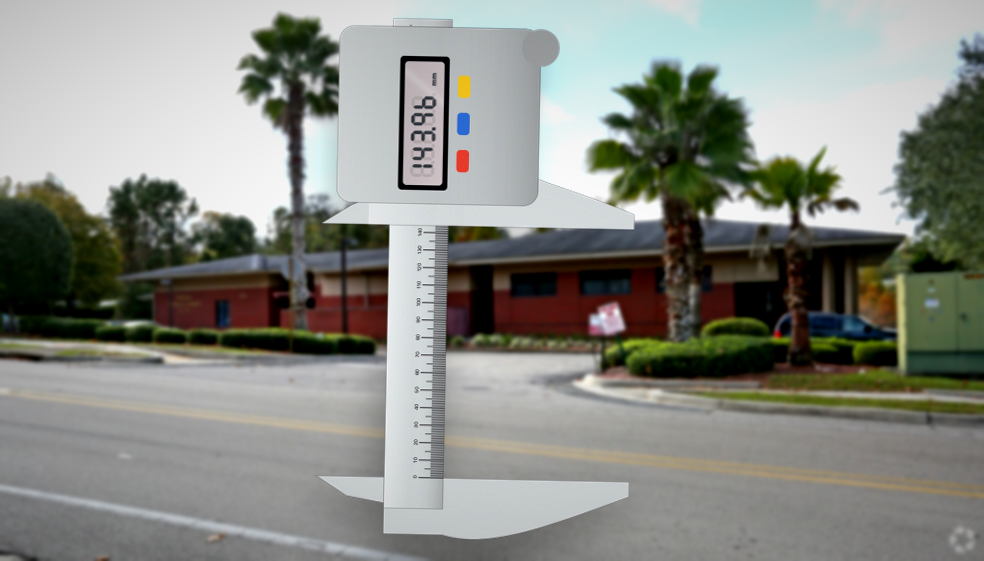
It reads 143.96 mm
